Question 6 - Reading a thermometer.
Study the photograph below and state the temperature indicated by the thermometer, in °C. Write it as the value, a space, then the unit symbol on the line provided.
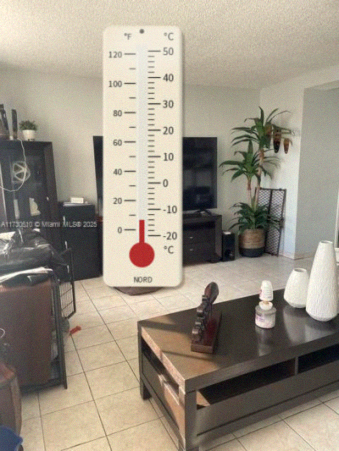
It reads -14 °C
